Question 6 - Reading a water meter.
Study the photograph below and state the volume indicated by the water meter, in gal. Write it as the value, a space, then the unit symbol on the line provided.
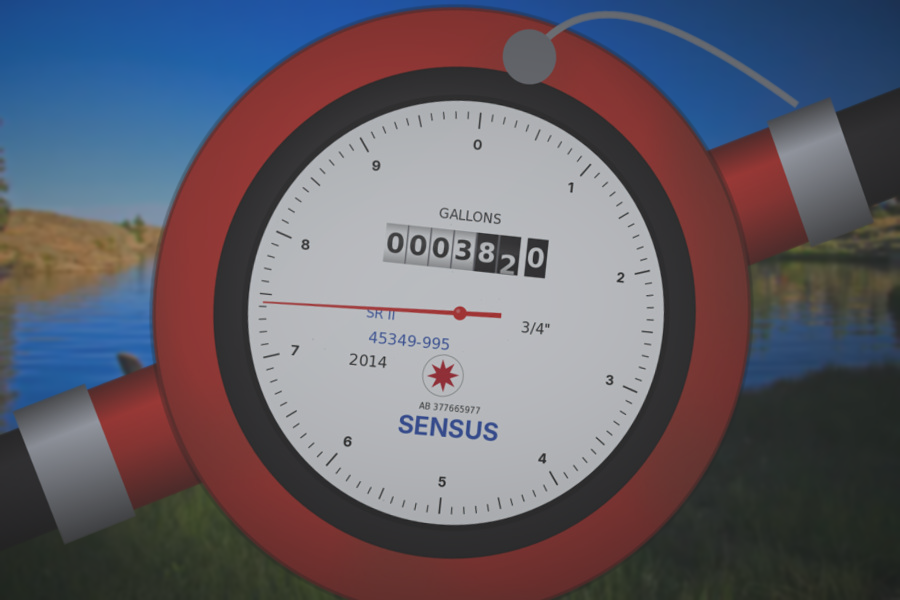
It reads 3817.4 gal
